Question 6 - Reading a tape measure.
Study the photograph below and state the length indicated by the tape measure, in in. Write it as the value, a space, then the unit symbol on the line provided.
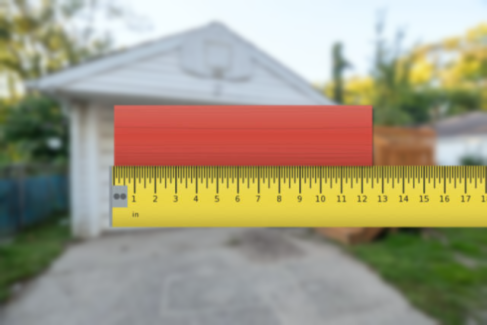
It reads 12.5 in
